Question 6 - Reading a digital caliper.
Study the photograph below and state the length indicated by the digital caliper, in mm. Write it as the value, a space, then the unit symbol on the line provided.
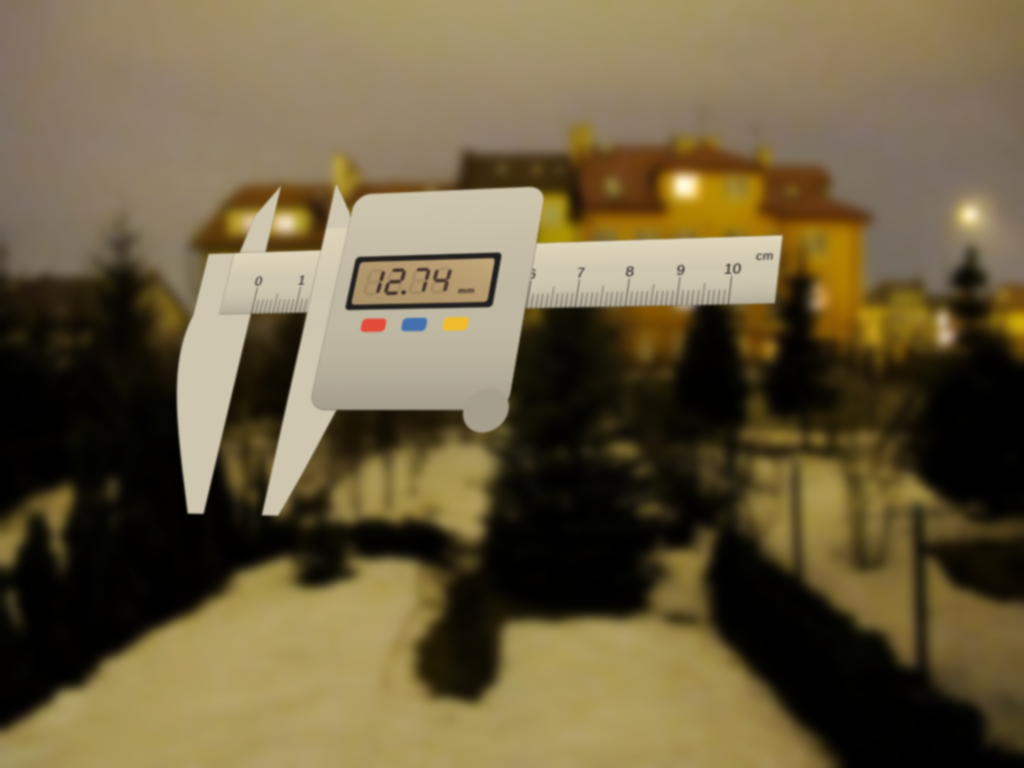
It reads 12.74 mm
